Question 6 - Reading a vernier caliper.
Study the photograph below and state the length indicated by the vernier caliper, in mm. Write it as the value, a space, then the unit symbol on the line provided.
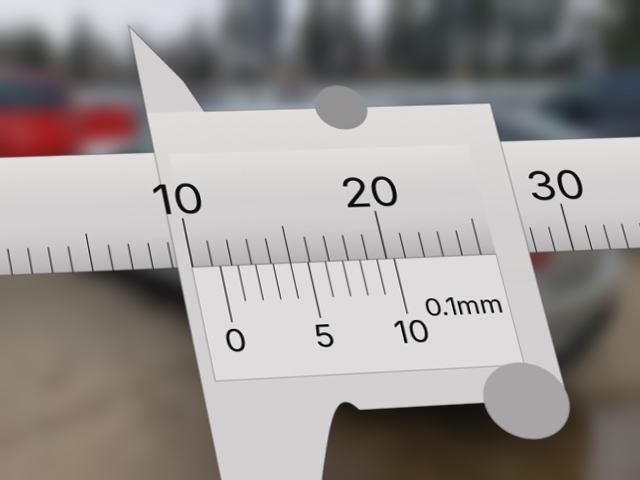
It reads 11.4 mm
